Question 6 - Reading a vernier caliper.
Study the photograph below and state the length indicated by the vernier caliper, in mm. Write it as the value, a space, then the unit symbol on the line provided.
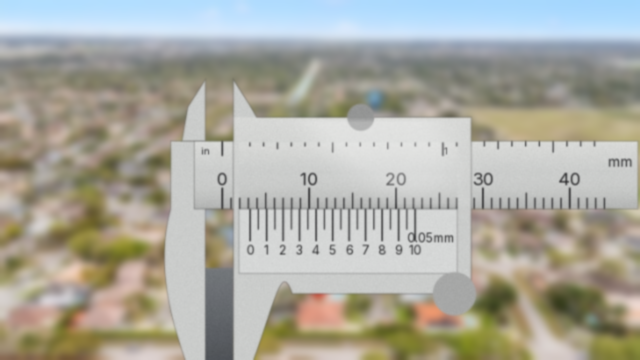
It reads 3.2 mm
